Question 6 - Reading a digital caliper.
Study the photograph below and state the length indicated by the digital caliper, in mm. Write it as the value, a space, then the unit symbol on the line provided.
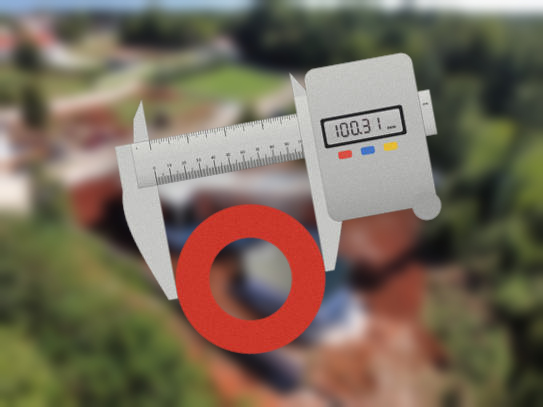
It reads 100.31 mm
